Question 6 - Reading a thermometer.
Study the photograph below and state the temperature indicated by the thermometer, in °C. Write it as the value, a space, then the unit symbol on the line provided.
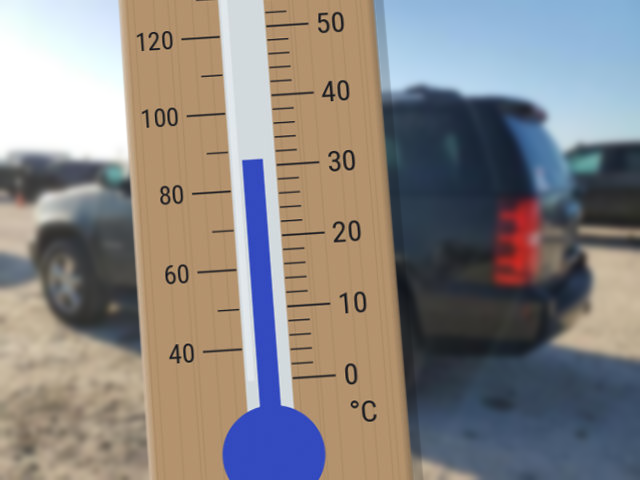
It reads 31 °C
